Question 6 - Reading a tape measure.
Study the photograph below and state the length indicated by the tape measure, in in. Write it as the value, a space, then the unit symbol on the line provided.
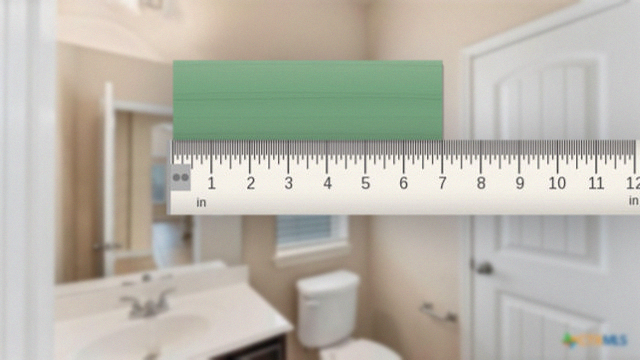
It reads 7 in
